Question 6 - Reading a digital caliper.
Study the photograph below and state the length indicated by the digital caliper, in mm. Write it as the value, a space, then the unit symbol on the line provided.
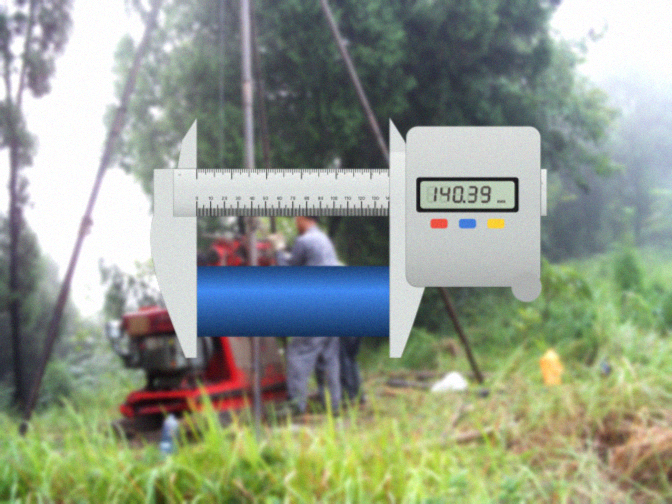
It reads 140.39 mm
